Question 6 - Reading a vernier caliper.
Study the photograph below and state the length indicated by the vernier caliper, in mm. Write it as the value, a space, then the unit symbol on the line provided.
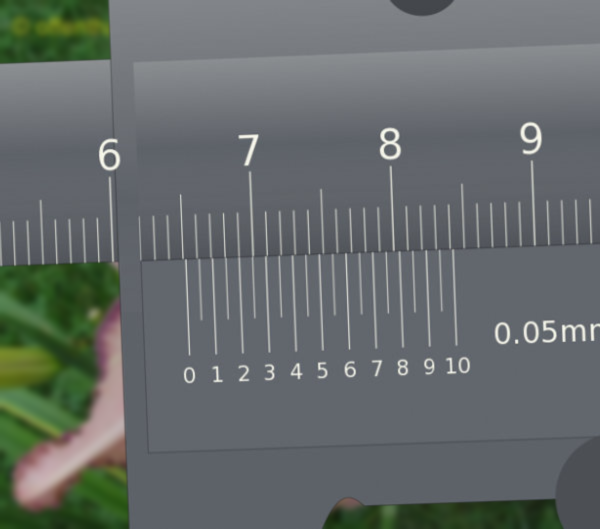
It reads 65.2 mm
